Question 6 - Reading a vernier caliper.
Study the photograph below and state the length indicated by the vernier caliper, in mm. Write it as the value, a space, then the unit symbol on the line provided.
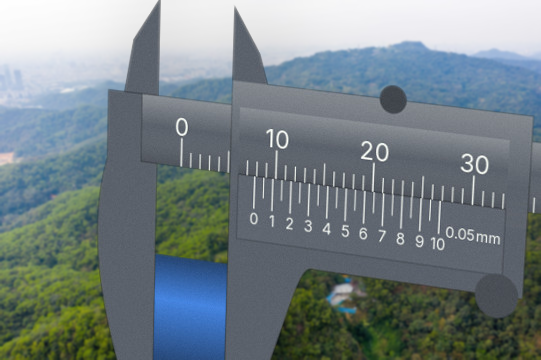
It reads 7.8 mm
